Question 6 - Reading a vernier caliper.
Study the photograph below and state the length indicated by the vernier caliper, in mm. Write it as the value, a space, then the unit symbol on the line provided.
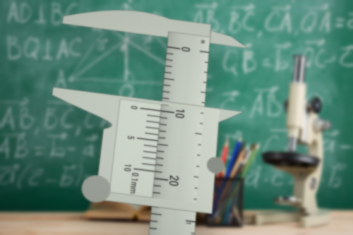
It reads 10.0 mm
